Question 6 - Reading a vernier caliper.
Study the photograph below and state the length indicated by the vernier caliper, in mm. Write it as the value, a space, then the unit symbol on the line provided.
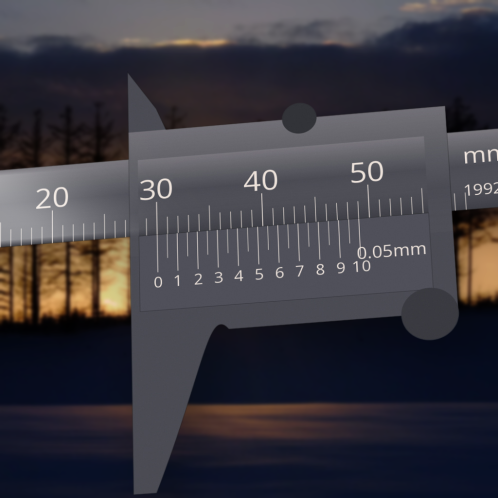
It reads 30.0 mm
